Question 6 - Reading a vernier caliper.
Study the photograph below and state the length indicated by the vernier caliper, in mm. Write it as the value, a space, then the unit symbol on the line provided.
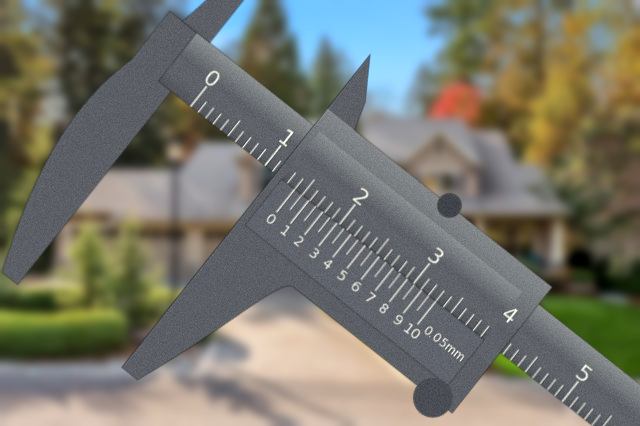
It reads 14.0 mm
